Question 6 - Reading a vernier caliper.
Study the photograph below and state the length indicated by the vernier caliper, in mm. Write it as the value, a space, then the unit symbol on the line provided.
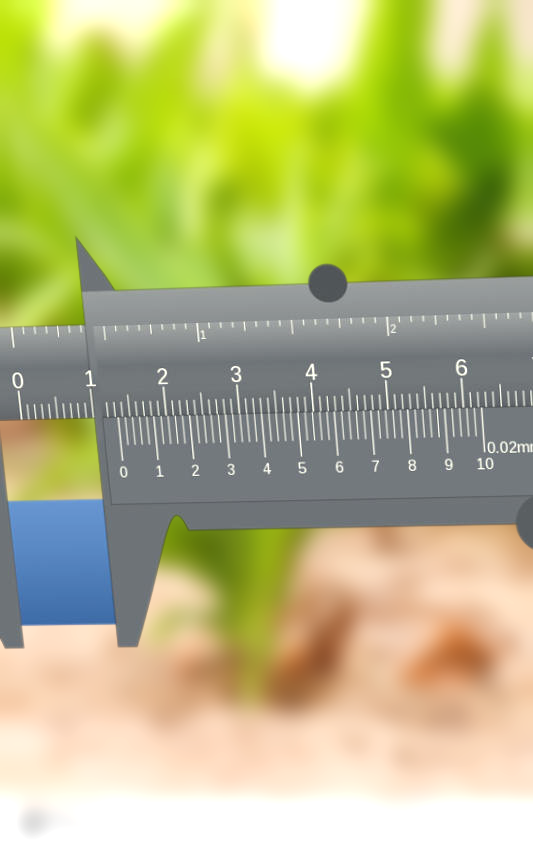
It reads 13.4 mm
